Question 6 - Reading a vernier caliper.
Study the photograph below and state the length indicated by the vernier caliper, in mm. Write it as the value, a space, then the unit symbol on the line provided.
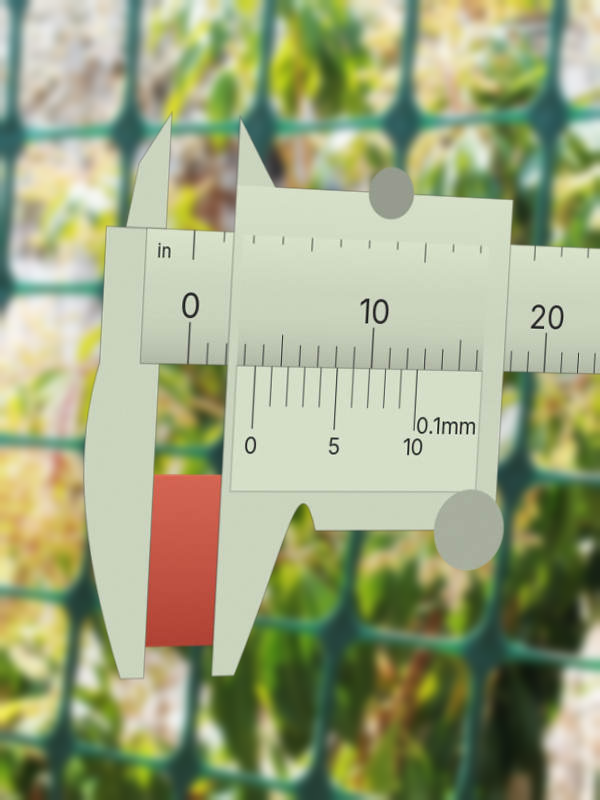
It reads 3.6 mm
